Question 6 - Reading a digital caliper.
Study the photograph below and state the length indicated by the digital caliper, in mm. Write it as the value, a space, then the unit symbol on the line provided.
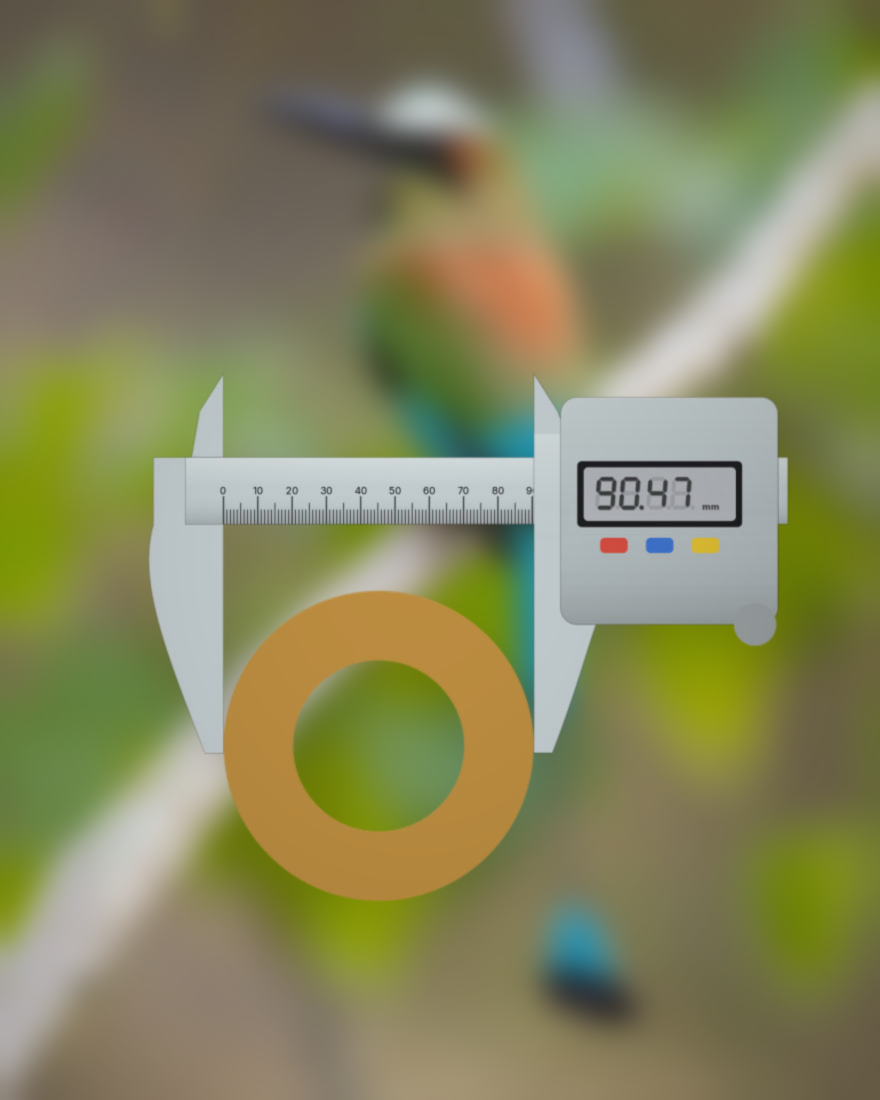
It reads 90.47 mm
